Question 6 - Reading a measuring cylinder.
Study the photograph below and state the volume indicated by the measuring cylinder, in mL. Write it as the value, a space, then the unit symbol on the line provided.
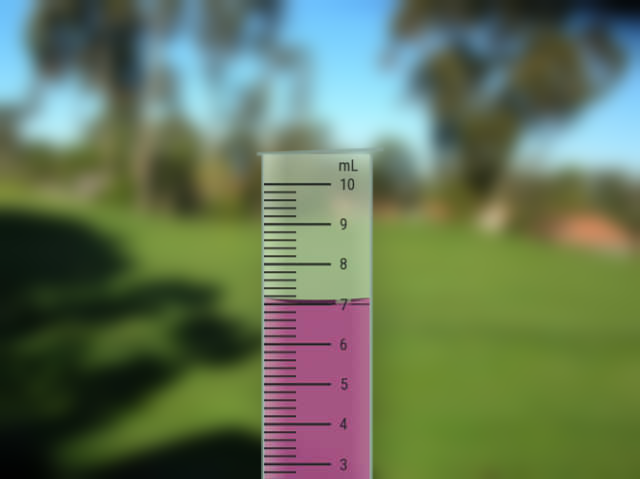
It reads 7 mL
